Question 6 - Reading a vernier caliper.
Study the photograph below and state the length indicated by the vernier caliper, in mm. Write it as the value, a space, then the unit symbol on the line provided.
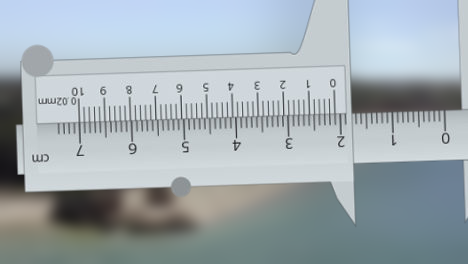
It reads 21.0 mm
